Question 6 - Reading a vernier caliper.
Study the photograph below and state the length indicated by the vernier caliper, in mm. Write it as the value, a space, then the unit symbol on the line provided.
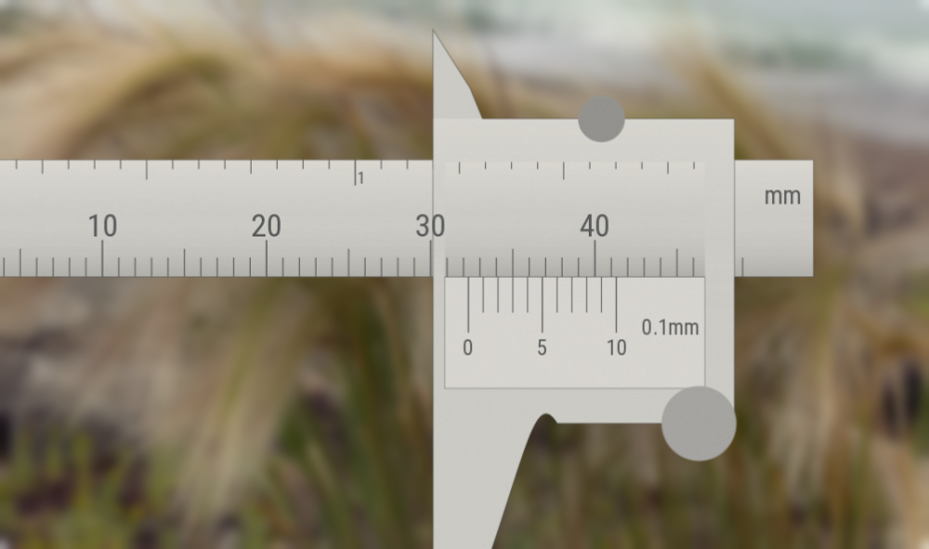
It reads 32.3 mm
